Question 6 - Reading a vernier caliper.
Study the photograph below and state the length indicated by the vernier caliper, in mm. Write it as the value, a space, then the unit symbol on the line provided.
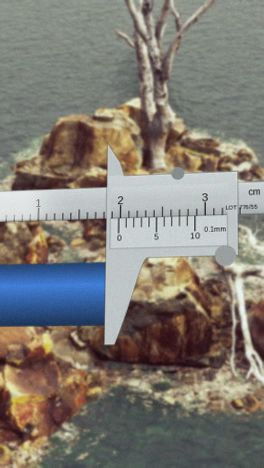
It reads 19.8 mm
